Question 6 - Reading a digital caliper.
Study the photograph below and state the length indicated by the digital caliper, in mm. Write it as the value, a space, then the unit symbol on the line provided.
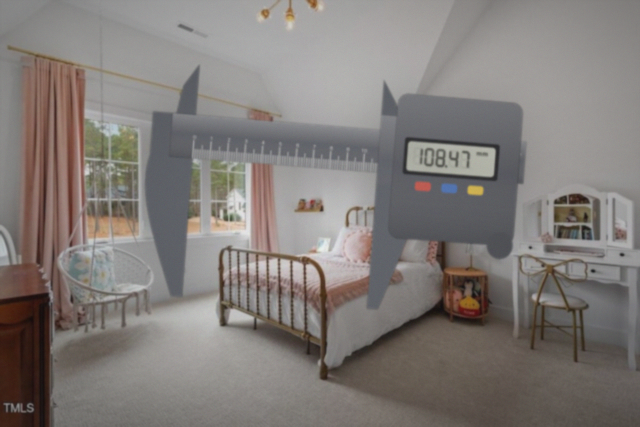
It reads 108.47 mm
